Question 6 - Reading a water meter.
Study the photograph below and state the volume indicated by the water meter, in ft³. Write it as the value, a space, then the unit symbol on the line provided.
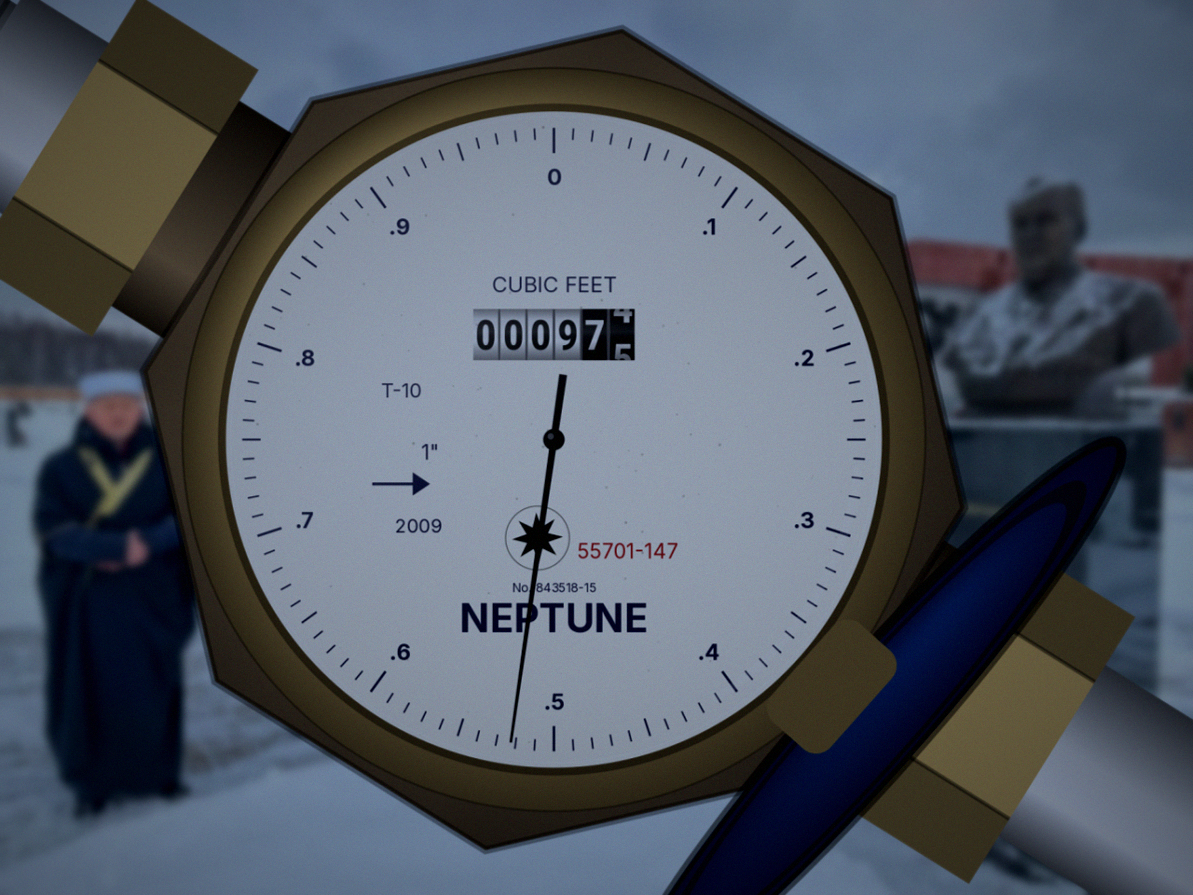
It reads 974.52 ft³
